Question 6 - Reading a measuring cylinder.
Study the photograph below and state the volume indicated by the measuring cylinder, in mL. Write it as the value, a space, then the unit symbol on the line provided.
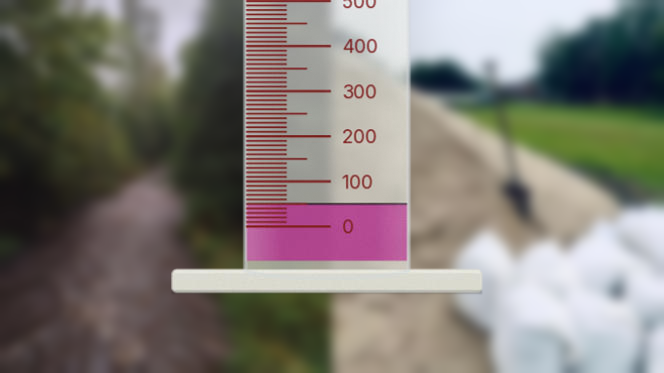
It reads 50 mL
